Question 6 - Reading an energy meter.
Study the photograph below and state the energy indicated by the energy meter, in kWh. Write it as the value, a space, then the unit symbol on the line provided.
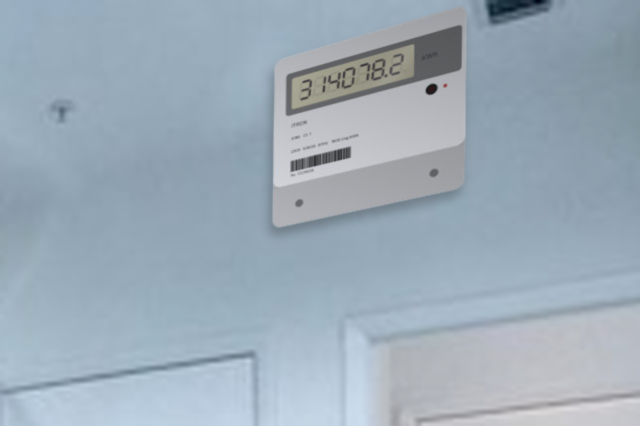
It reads 314078.2 kWh
